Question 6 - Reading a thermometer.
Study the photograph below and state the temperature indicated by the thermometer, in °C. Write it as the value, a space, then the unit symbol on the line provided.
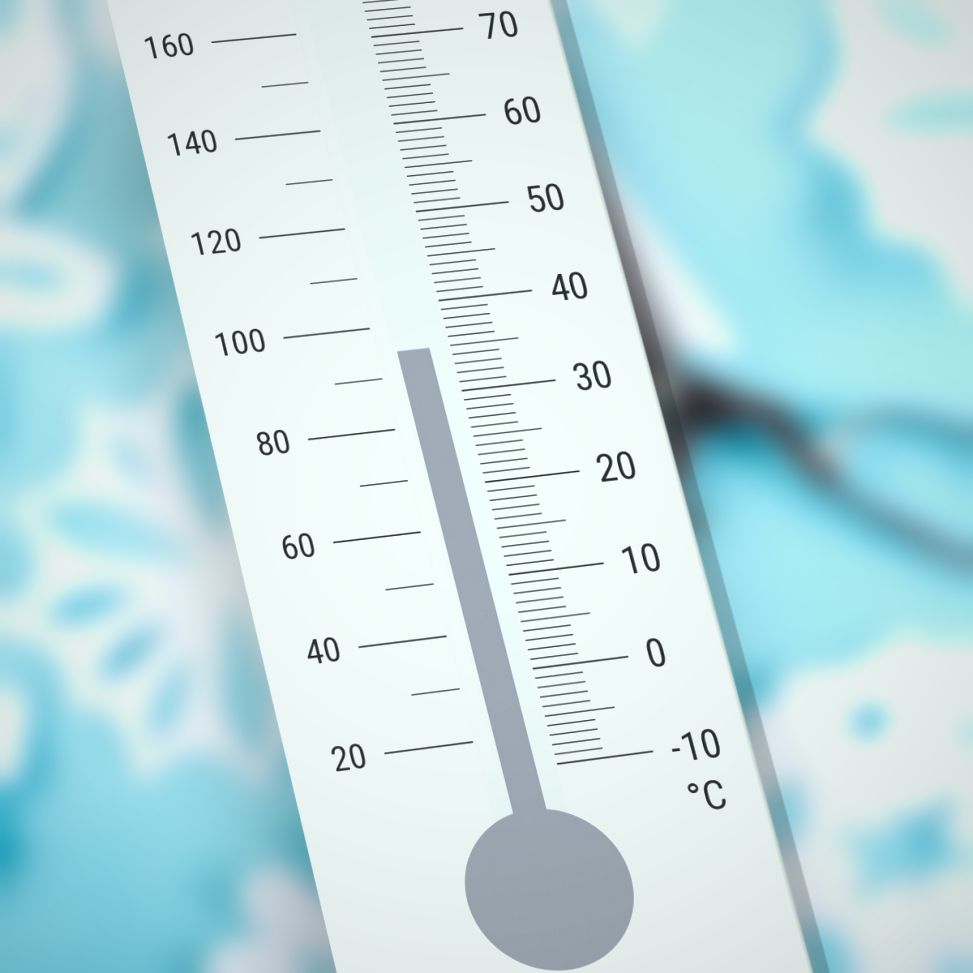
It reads 35 °C
